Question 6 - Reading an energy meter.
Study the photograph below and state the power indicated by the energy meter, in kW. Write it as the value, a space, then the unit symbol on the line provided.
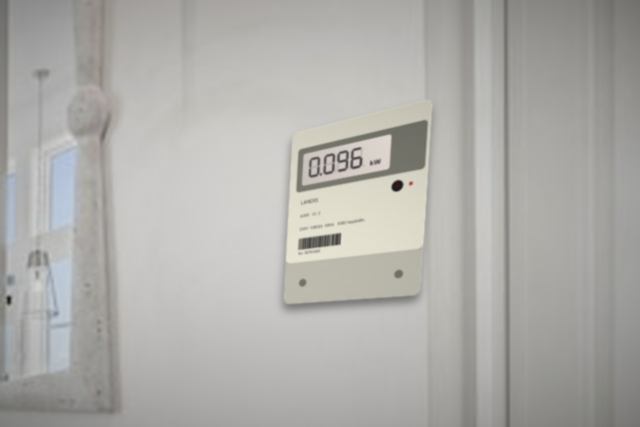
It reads 0.096 kW
